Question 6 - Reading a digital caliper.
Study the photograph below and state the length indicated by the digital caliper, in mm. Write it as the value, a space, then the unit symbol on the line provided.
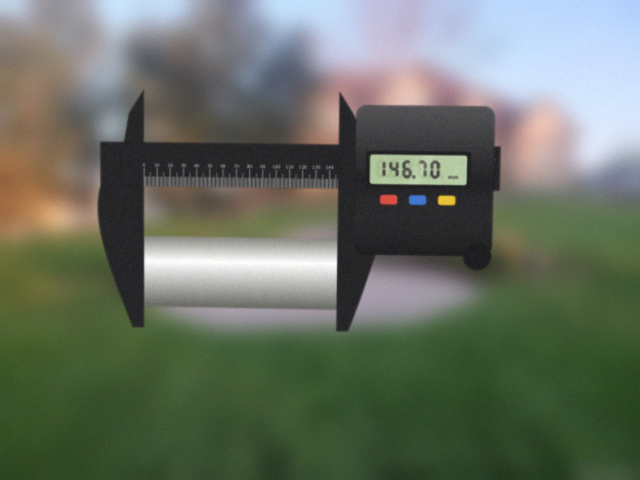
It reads 146.70 mm
